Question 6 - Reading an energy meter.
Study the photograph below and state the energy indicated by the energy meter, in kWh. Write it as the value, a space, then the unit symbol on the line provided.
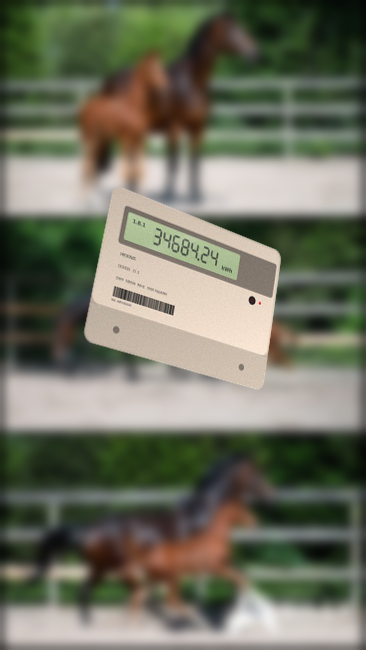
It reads 34684.24 kWh
